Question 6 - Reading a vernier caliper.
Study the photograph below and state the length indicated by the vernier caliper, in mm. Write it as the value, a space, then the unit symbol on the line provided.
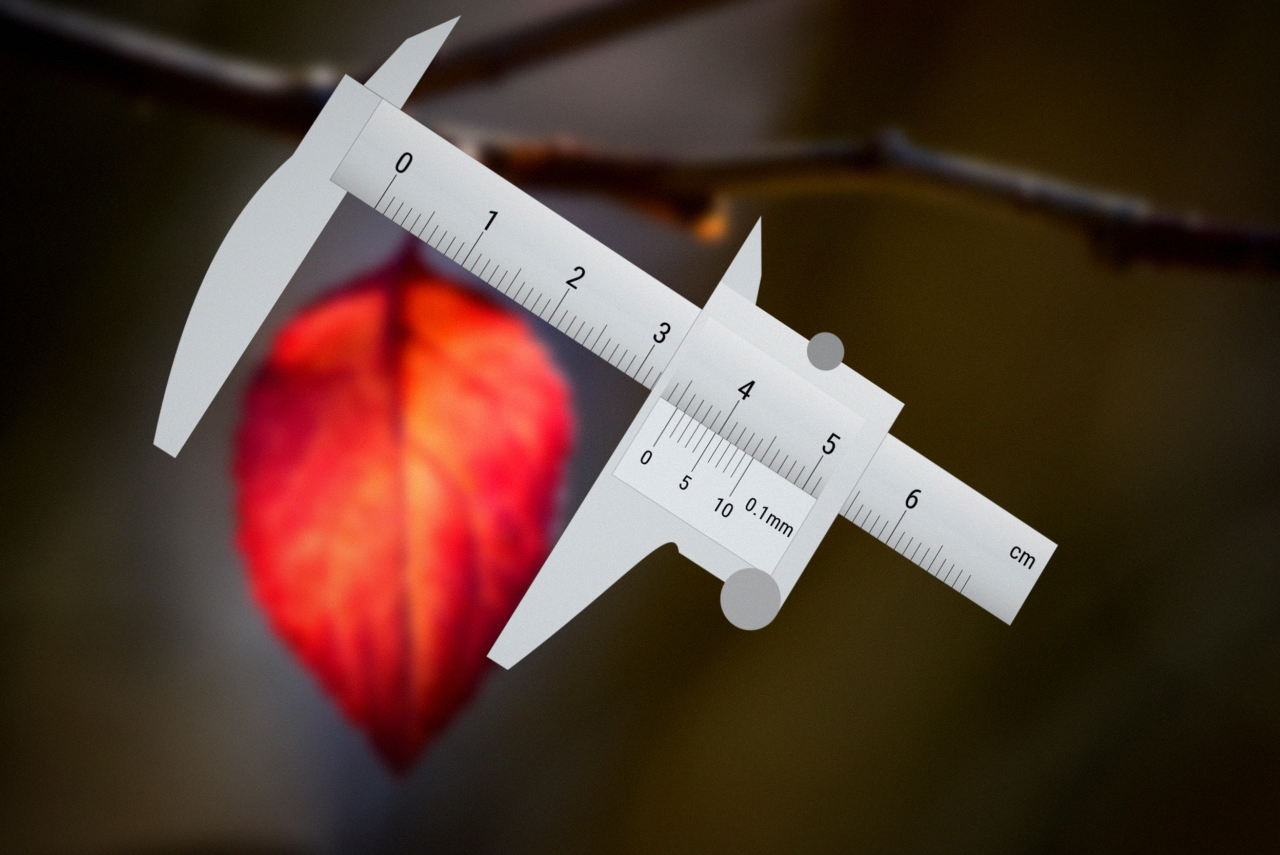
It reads 35.2 mm
